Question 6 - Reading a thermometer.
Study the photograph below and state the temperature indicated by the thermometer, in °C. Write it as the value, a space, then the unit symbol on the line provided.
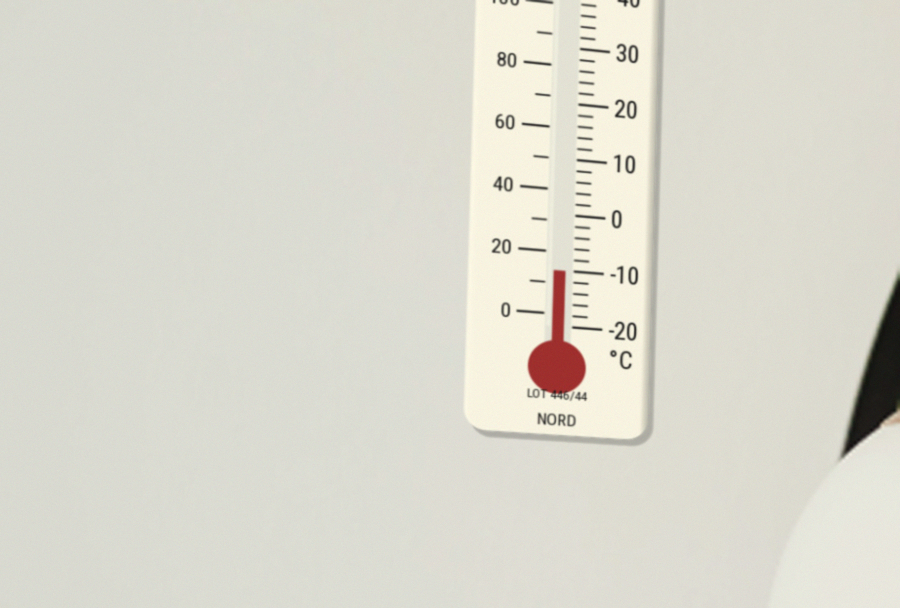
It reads -10 °C
